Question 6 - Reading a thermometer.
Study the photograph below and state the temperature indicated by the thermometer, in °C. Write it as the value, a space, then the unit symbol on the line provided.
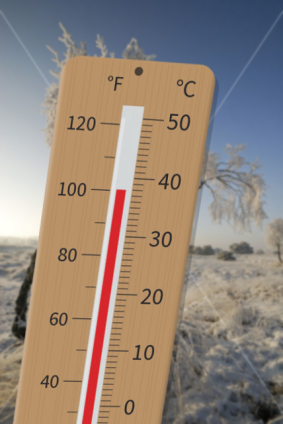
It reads 38 °C
